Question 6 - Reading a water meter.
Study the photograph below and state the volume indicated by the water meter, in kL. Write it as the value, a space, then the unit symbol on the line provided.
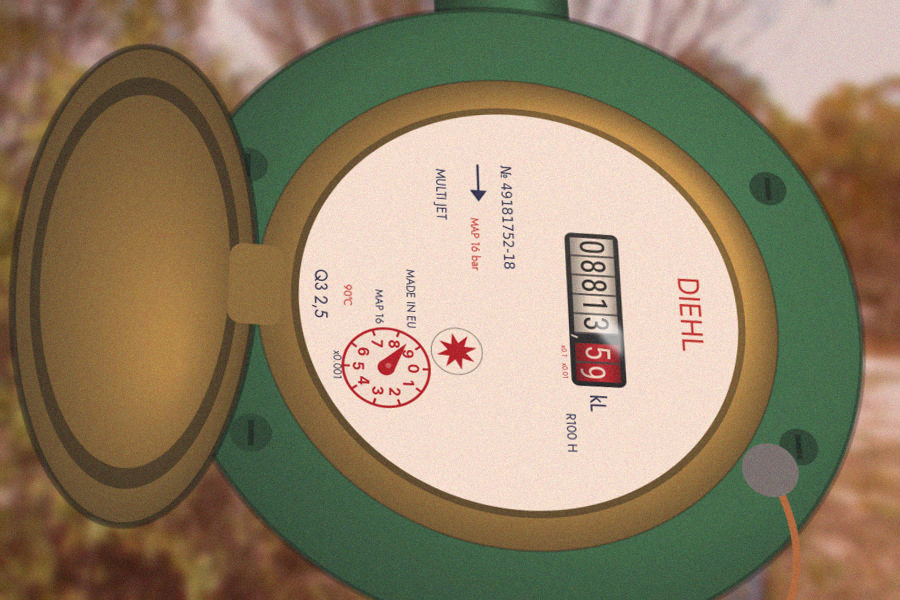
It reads 8813.588 kL
